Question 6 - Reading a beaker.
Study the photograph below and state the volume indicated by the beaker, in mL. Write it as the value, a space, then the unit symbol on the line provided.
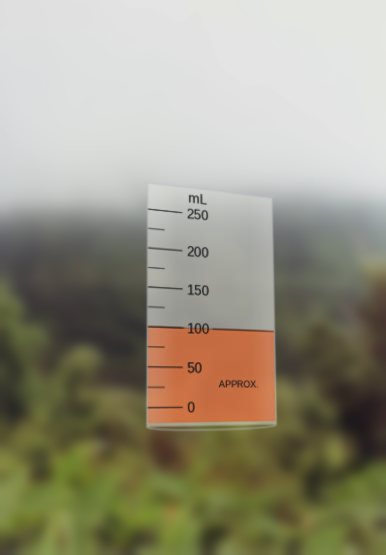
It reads 100 mL
